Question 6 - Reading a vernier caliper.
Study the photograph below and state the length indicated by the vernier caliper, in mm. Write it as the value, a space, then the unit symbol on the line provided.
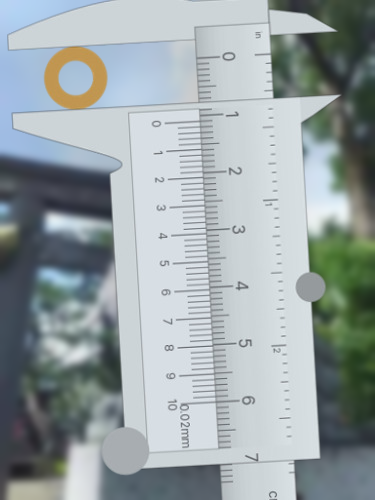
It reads 11.0 mm
